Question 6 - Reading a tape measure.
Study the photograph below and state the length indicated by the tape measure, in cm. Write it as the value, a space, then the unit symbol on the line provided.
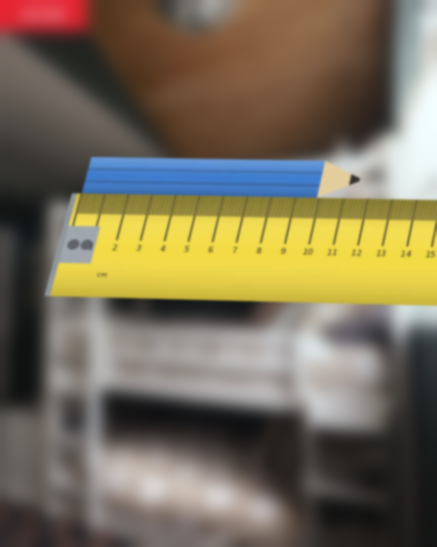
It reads 11.5 cm
